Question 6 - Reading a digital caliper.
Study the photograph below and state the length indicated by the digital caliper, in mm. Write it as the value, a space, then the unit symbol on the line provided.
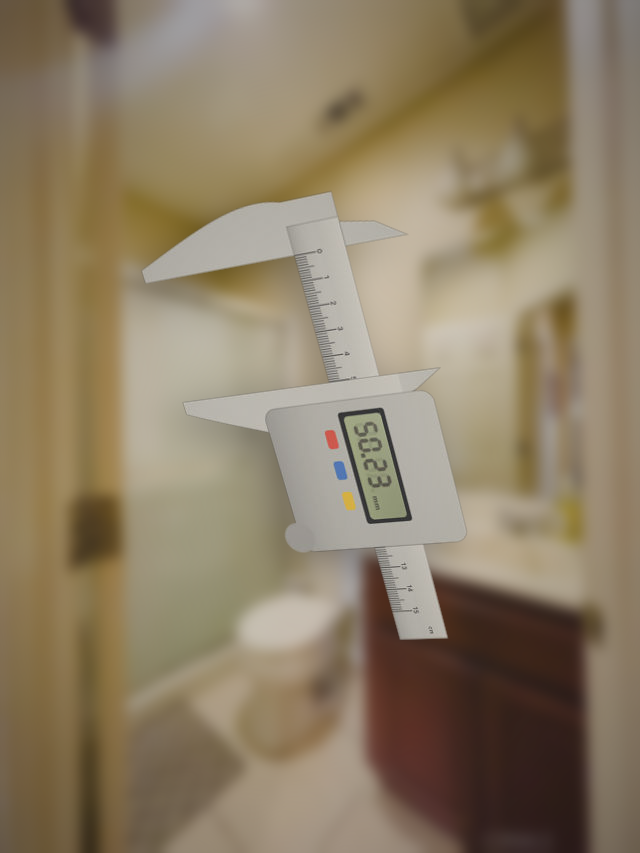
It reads 50.23 mm
